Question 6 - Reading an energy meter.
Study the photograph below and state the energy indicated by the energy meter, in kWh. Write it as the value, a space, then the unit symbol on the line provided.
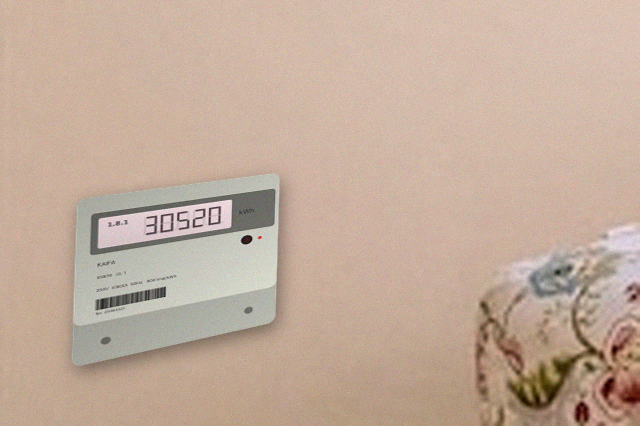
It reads 30520 kWh
